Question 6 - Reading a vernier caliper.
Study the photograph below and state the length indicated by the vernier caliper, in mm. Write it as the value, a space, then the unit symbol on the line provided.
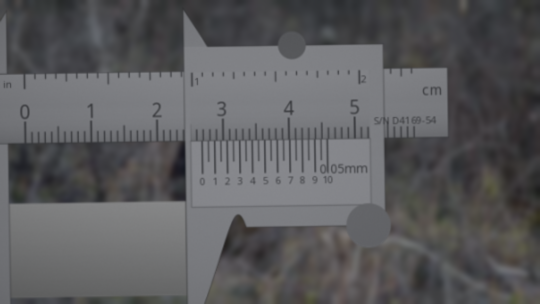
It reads 26.8 mm
